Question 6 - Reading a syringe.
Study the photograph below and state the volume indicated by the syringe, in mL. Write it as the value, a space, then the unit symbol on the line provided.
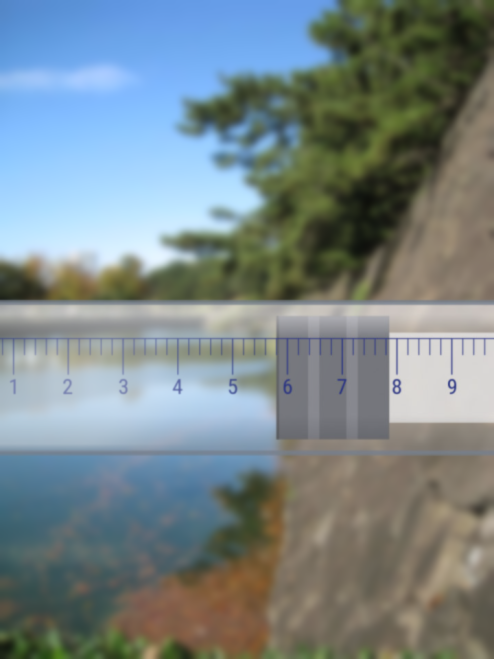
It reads 5.8 mL
